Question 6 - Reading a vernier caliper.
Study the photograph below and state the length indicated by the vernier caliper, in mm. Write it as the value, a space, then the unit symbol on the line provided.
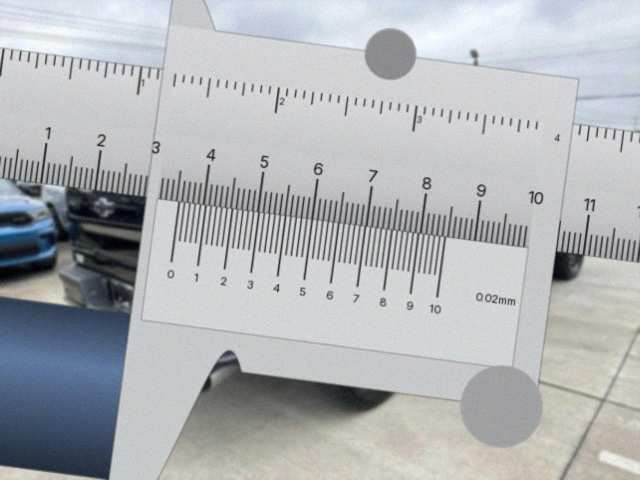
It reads 35.5 mm
